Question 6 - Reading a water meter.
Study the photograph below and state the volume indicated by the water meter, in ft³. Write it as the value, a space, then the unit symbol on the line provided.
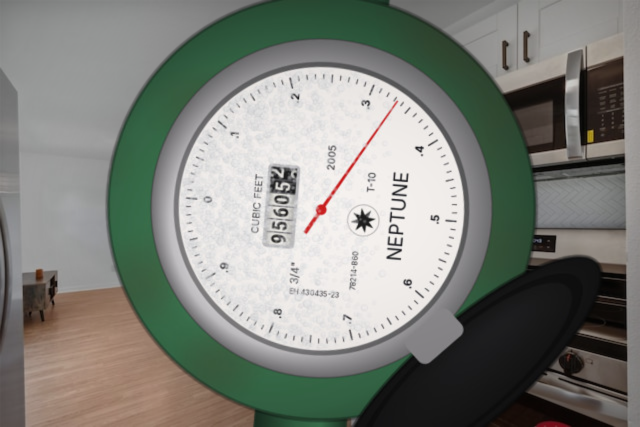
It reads 956052.33 ft³
